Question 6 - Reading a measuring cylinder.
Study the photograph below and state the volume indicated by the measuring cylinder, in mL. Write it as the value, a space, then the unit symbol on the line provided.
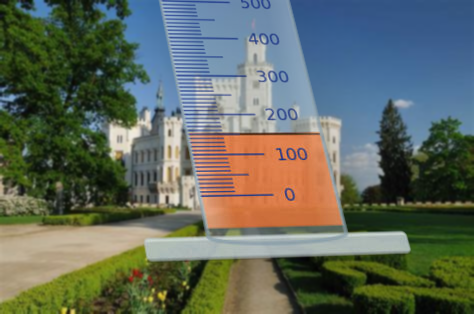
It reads 150 mL
